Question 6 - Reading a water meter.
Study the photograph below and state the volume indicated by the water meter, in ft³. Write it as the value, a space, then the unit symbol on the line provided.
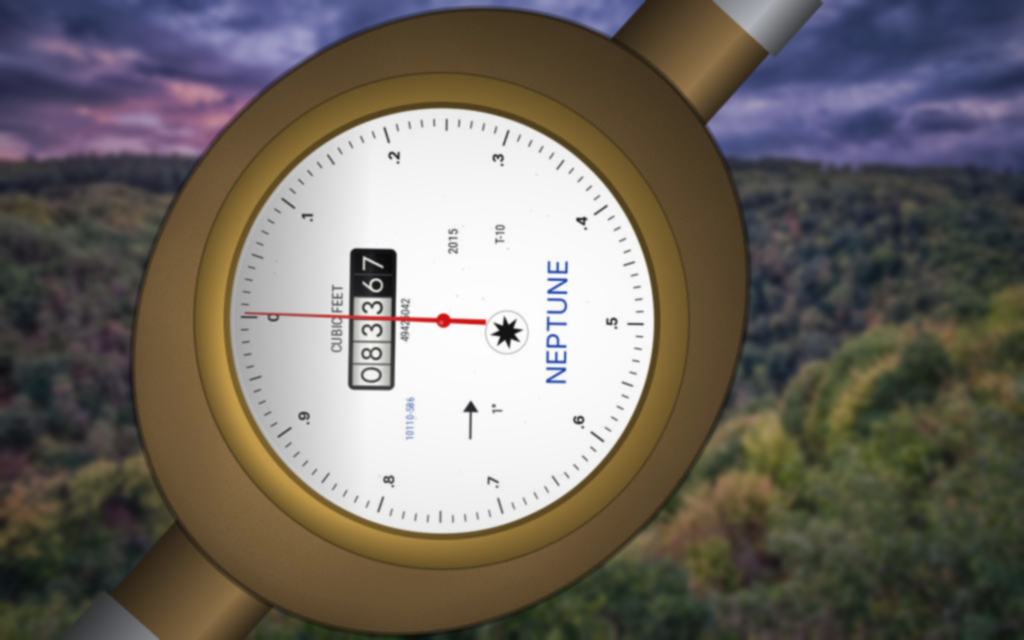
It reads 83367.00 ft³
